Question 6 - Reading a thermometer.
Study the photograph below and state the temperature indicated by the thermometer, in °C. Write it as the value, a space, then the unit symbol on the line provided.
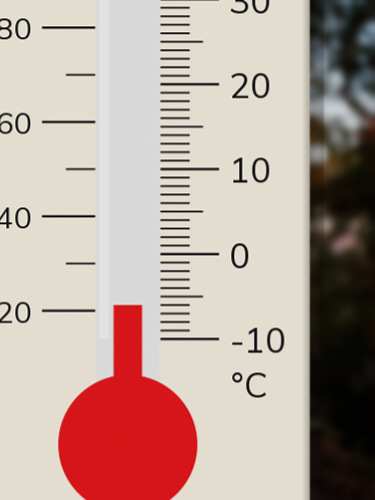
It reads -6 °C
